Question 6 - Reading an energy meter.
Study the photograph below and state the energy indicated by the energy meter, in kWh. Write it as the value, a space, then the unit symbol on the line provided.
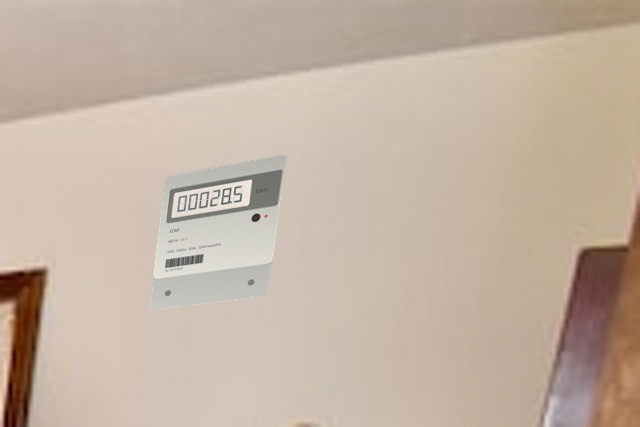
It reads 28.5 kWh
